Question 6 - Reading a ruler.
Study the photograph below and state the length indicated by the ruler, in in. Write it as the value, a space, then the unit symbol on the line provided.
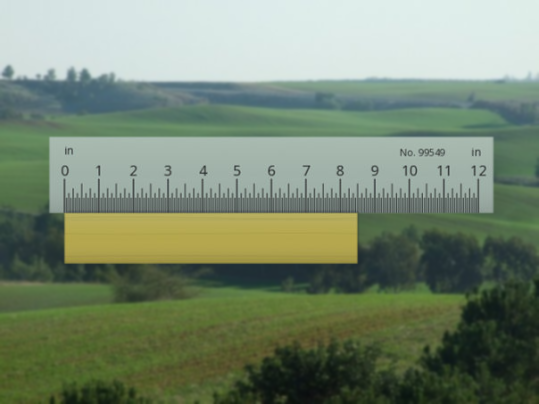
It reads 8.5 in
